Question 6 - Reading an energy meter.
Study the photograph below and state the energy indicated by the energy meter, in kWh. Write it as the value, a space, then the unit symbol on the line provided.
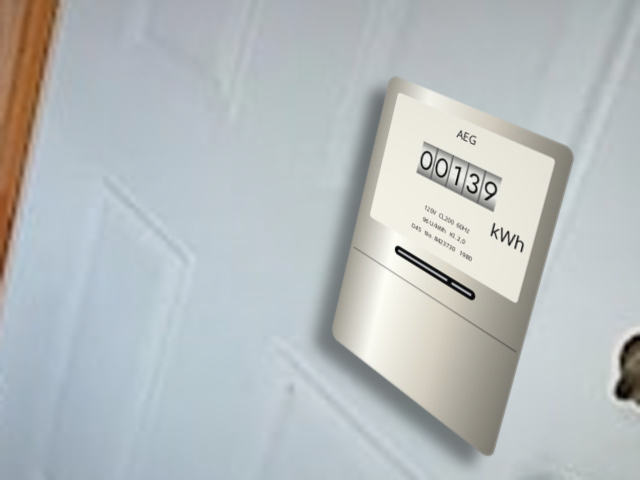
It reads 139 kWh
